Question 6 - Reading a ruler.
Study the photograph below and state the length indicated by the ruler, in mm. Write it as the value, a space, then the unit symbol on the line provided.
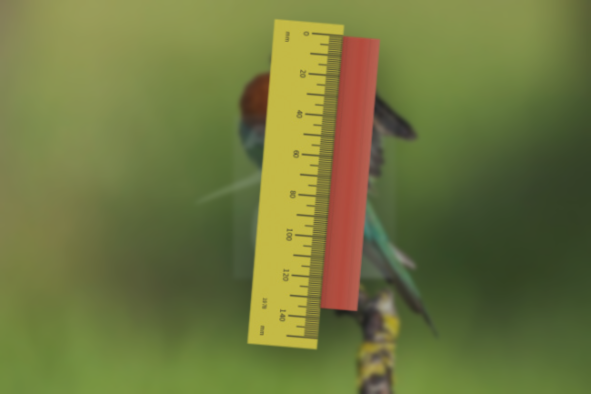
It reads 135 mm
